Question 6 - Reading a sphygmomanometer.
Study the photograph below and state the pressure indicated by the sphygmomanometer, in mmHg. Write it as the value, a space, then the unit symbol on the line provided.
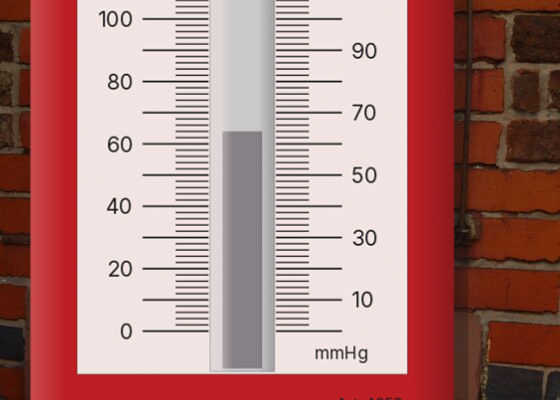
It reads 64 mmHg
